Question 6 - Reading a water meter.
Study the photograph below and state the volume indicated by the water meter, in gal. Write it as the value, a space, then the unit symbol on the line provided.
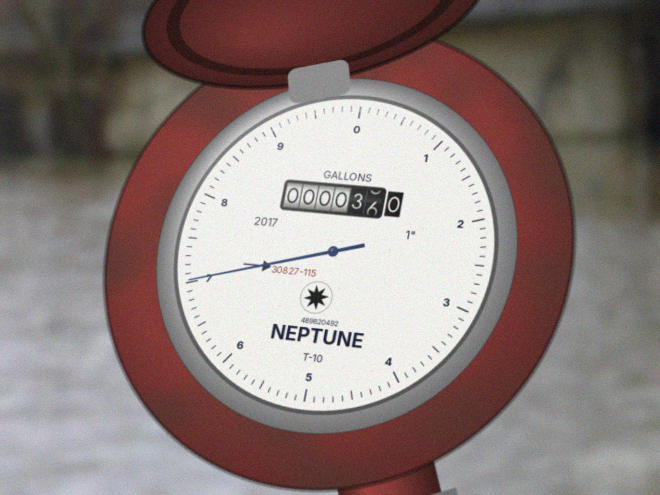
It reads 357.0 gal
